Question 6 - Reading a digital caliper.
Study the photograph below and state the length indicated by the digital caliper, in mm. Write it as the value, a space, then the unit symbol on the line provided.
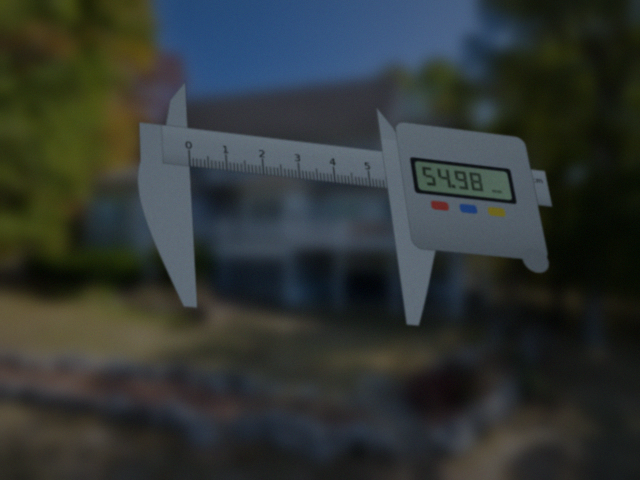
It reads 54.98 mm
